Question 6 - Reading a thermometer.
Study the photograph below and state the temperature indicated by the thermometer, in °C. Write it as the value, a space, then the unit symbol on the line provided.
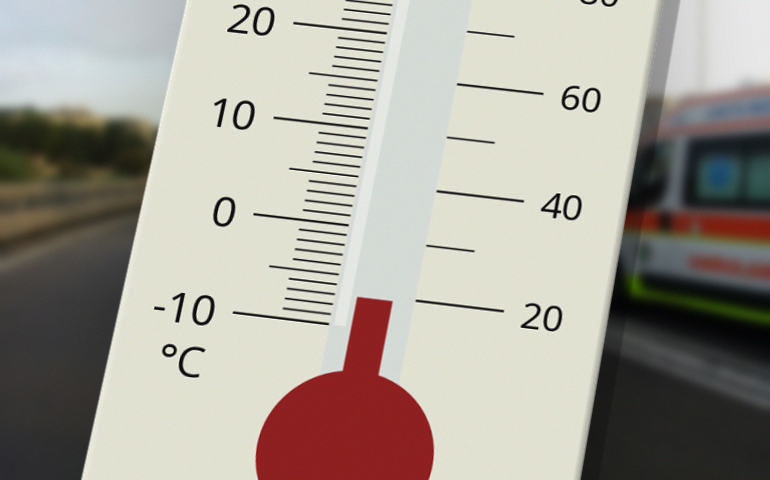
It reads -7 °C
